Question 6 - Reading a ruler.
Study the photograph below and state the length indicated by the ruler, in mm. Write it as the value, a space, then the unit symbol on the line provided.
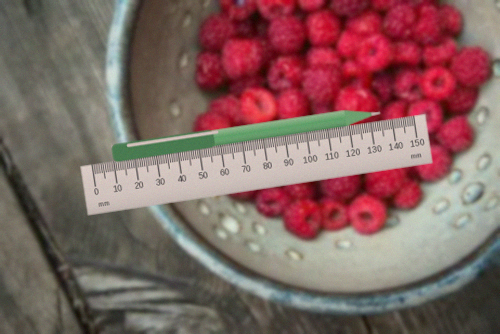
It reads 125 mm
